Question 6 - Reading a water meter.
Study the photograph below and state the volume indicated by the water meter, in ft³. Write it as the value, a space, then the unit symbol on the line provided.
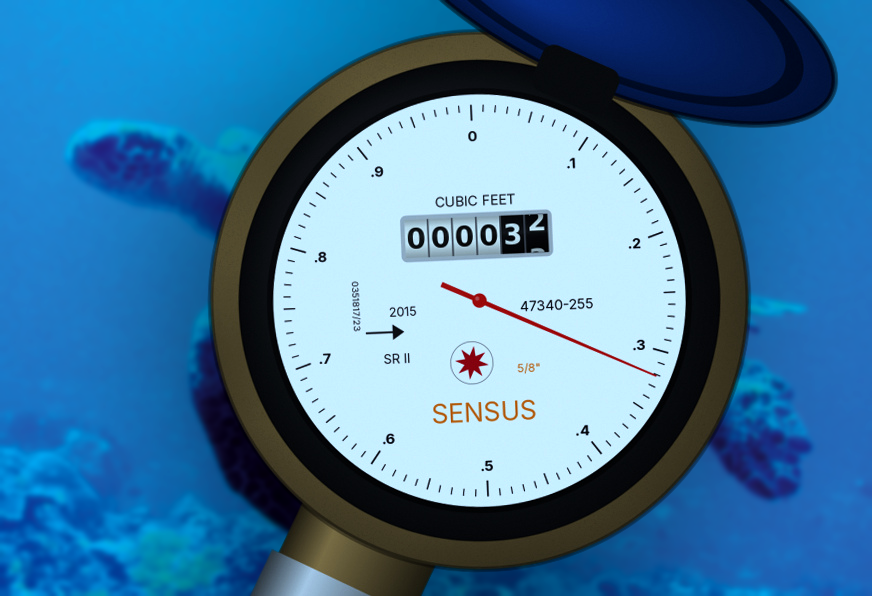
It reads 32.32 ft³
